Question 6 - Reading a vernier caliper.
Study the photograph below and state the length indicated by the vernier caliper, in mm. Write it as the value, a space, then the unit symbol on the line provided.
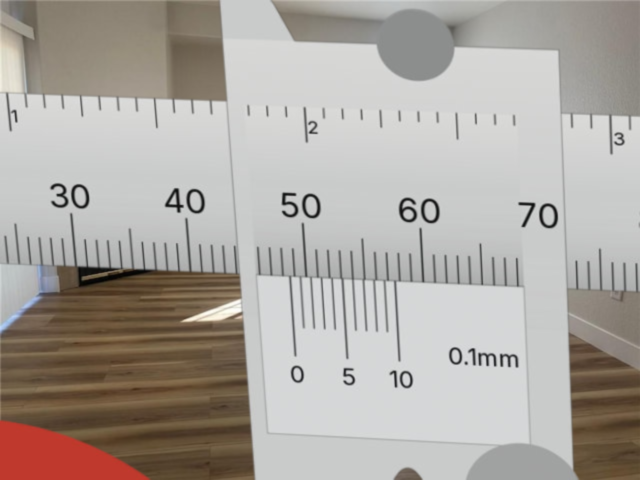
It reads 48.6 mm
